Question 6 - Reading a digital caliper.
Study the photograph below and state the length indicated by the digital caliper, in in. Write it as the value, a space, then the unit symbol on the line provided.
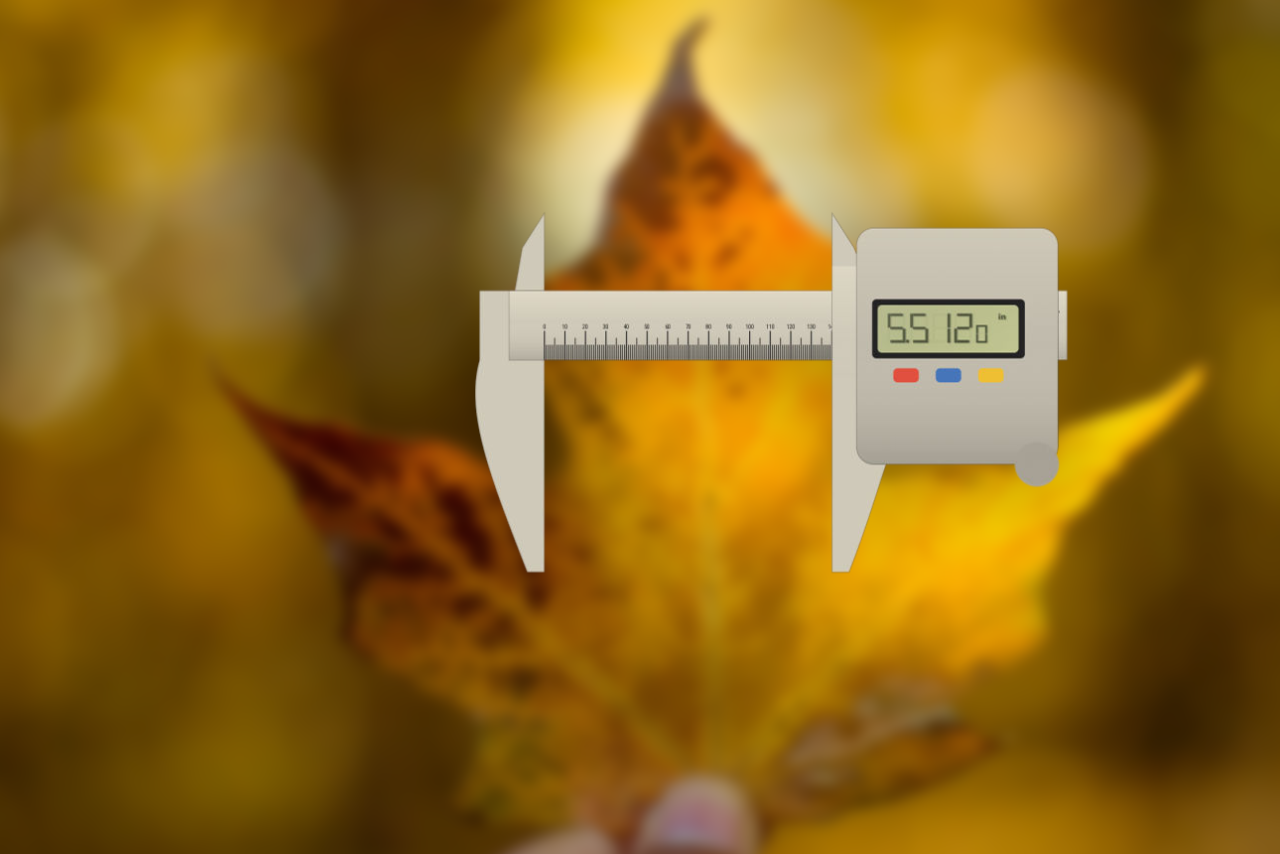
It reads 5.5120 in
